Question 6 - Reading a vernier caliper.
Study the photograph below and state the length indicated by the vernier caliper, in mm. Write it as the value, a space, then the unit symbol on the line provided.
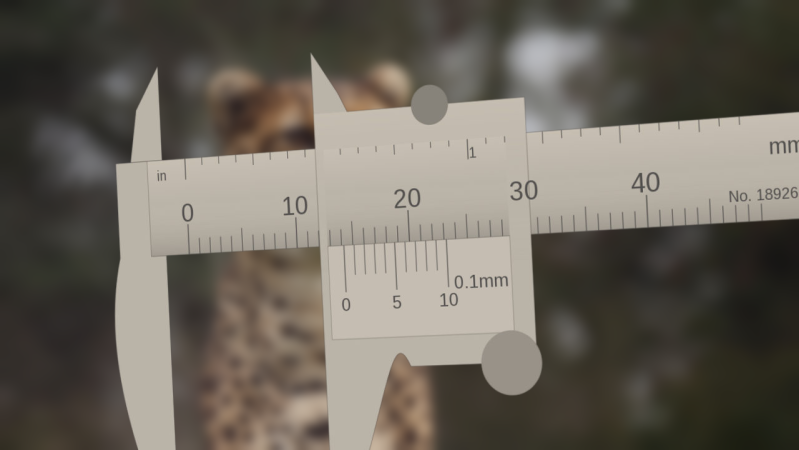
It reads 14.2 mm
